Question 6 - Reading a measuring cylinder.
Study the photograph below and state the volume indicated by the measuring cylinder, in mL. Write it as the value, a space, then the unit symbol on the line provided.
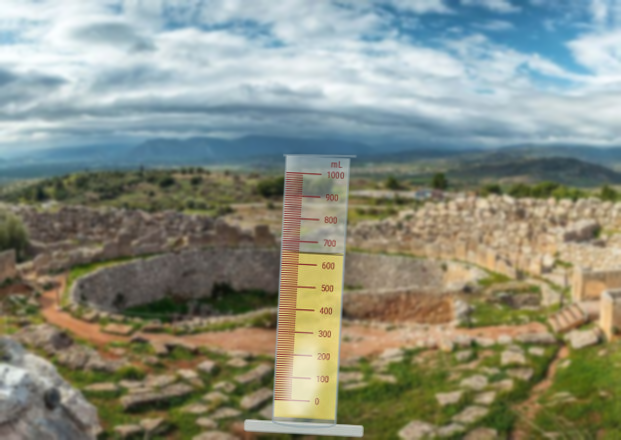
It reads 650 mL
